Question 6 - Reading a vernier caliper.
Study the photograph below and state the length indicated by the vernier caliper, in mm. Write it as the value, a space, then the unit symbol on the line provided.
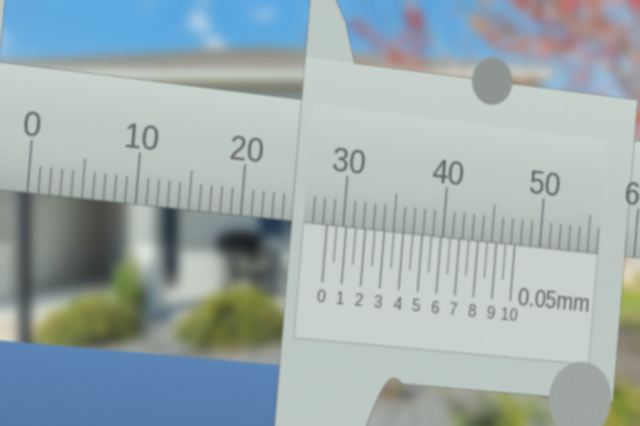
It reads 28.4 mm
